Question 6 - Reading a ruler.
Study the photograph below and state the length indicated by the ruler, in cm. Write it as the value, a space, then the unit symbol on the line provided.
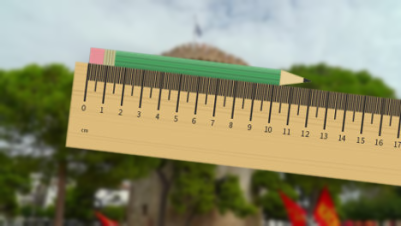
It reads 12 cm
